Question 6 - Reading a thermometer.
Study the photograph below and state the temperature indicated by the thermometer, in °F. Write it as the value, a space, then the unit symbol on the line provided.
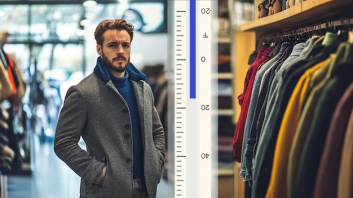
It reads 16 °F
